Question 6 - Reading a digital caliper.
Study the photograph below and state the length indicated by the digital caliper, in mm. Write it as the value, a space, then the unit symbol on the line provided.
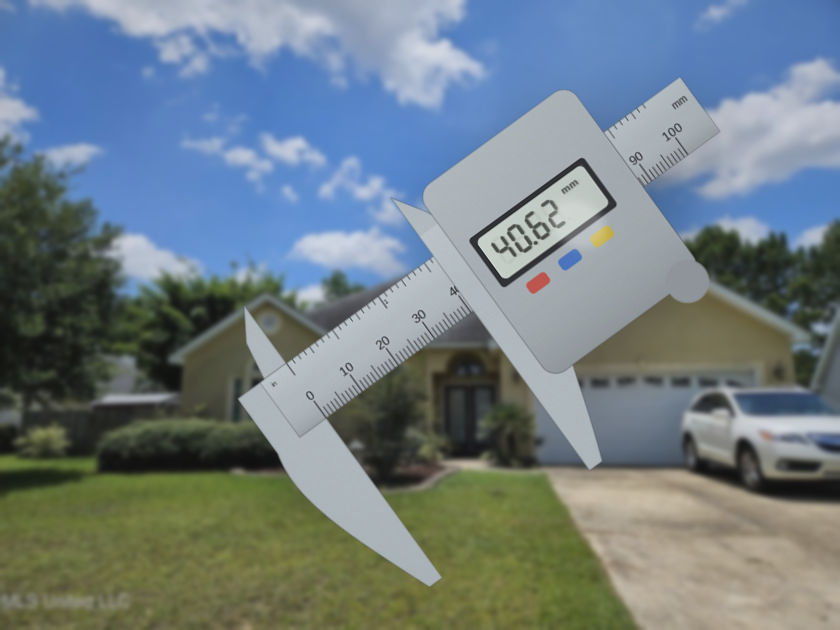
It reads 40.62 mm
